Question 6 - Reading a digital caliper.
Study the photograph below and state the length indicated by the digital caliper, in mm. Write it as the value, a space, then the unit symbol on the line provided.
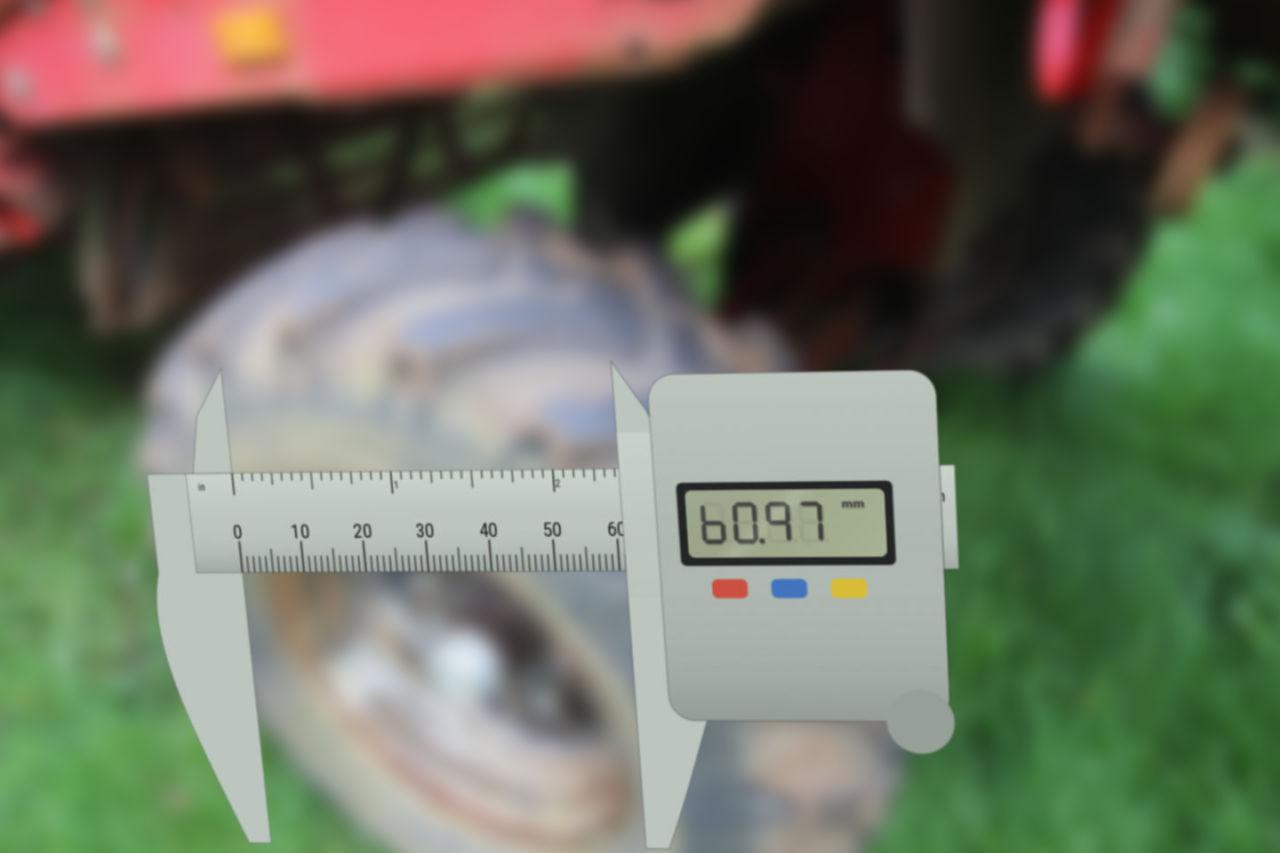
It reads 60.97 mm
